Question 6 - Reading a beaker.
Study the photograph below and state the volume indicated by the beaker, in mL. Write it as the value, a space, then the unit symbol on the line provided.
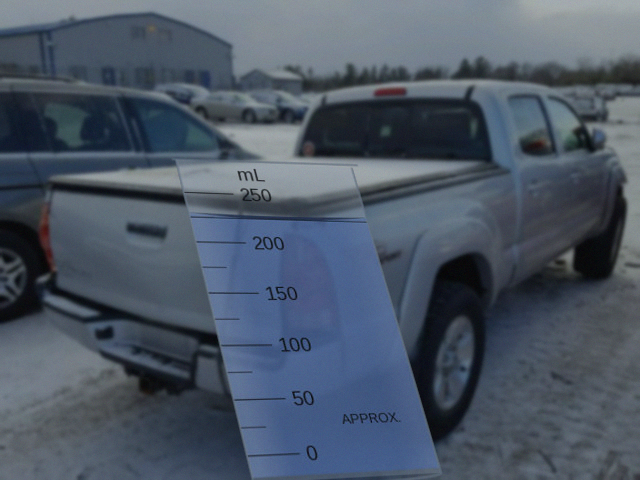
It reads 225 mL
